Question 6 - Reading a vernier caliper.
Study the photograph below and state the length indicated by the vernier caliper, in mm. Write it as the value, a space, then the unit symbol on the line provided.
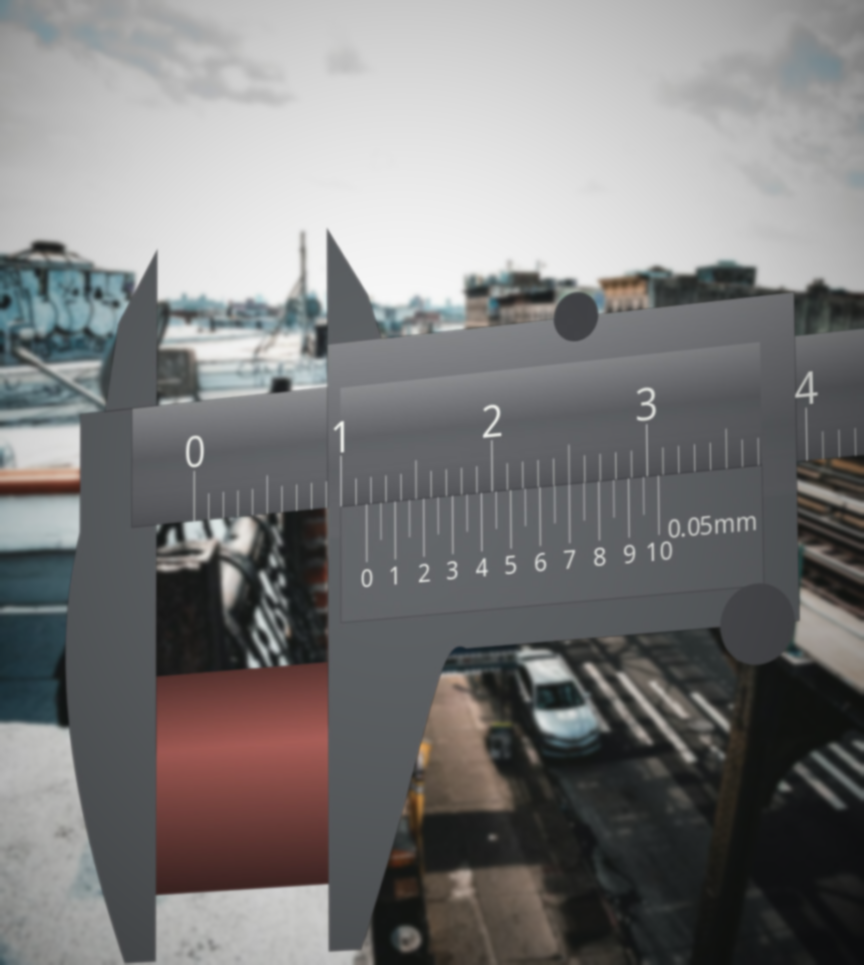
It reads 11.7 mm
